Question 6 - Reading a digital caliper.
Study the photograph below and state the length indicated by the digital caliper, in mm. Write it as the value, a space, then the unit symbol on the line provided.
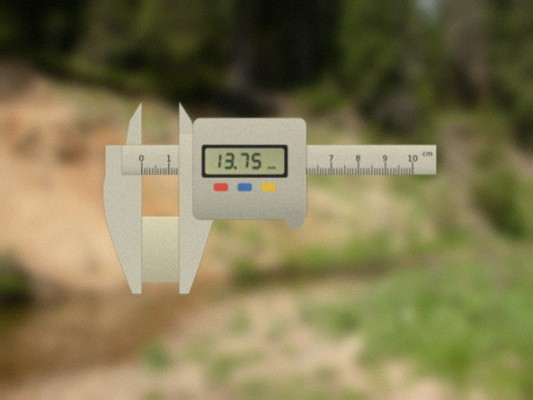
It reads 13.75 mm
